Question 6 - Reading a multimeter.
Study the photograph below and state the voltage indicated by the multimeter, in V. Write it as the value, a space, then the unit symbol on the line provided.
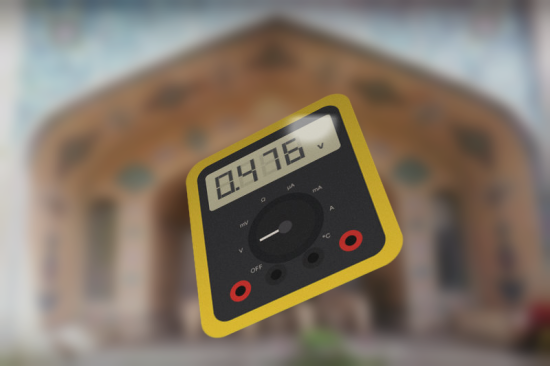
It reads 0.476 V
